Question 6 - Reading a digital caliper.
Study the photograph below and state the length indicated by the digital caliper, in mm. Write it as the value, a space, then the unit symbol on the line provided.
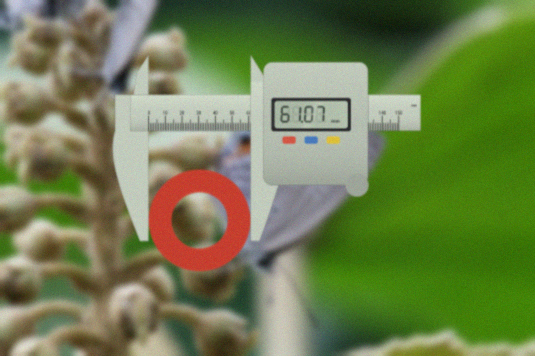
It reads 61.07 mm
